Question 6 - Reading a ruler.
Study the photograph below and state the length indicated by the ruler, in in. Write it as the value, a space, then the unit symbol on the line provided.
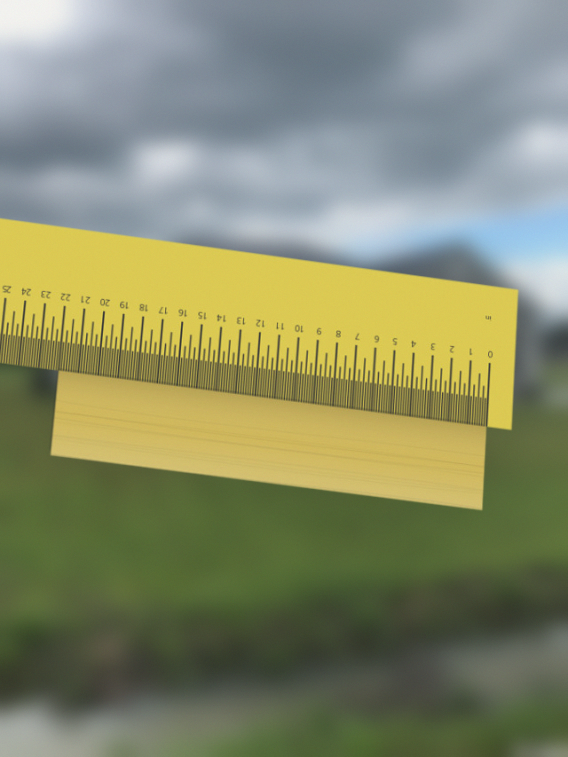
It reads 22 in
